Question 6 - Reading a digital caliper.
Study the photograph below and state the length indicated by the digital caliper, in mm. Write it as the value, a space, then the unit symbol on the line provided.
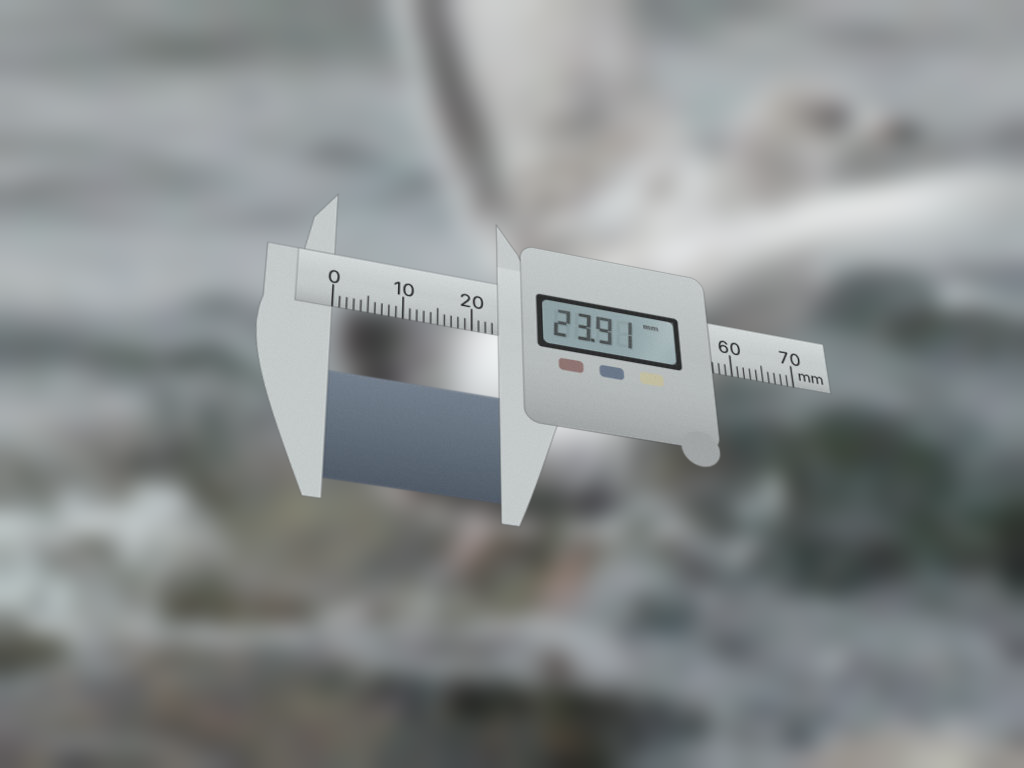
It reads 23.91 mm
